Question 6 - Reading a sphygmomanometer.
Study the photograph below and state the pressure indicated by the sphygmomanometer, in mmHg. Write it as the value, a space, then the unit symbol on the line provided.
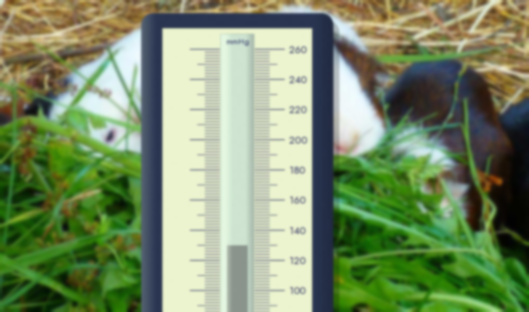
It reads 130 mmHg
